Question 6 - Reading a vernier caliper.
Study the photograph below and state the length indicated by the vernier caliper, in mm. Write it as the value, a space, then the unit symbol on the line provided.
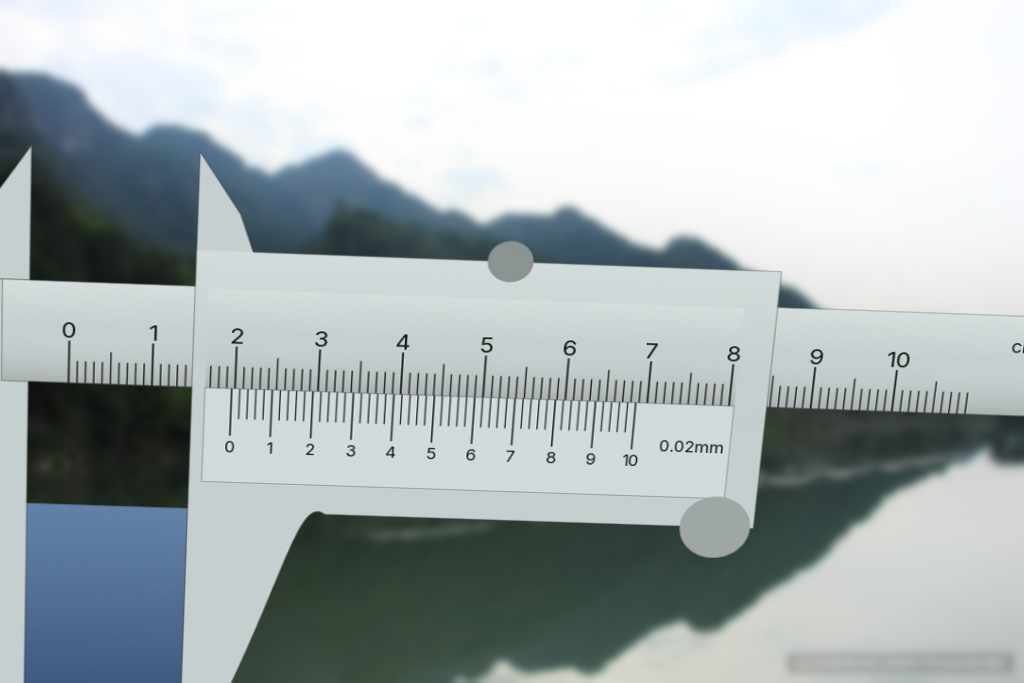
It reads 19.6 mm
